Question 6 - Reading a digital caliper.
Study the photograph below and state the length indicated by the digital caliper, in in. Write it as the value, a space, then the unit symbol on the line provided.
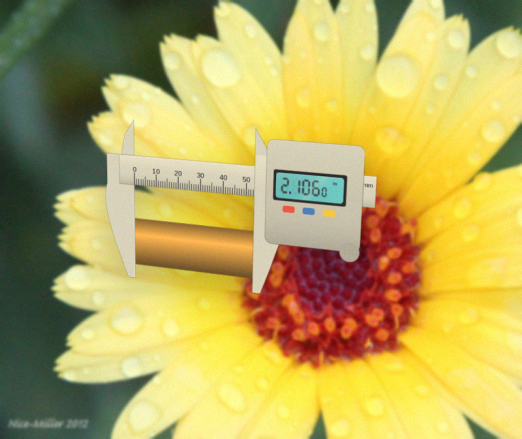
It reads 2.1060 in
